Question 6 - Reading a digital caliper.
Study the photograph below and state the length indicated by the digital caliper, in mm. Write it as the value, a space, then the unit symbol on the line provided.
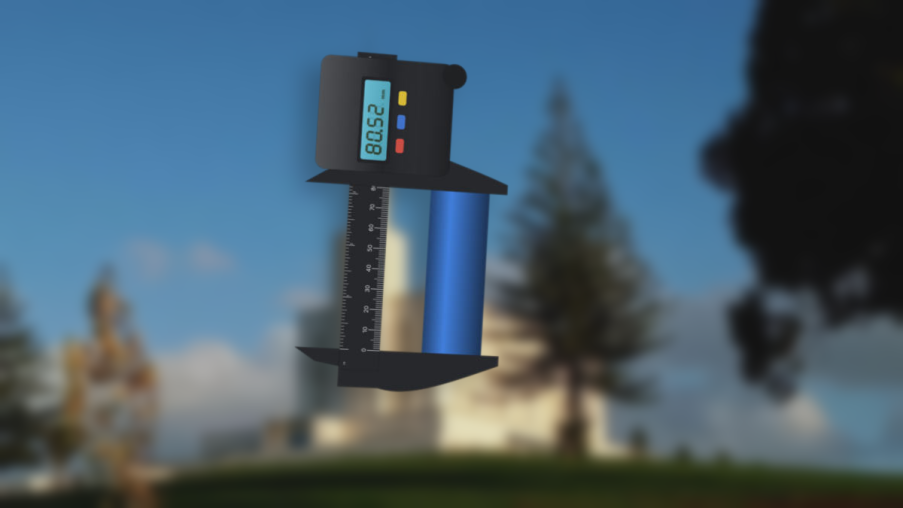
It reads 80.52 mm
